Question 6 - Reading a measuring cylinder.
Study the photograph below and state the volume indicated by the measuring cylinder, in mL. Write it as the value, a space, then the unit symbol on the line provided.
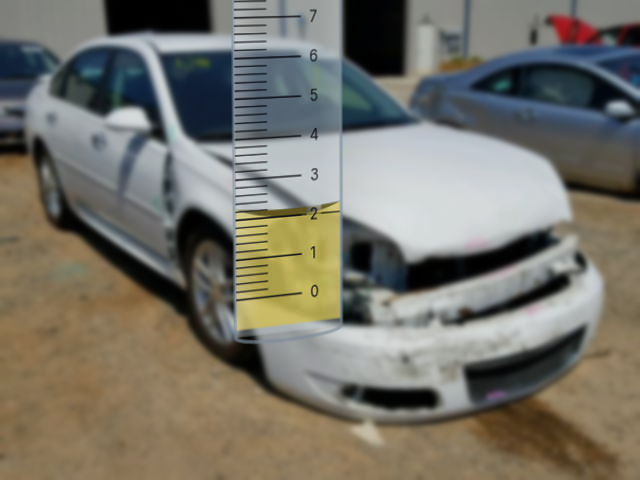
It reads 2 mL
